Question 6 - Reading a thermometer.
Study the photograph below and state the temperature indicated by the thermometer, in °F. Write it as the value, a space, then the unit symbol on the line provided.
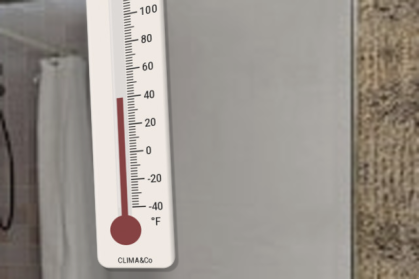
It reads 40 °F
